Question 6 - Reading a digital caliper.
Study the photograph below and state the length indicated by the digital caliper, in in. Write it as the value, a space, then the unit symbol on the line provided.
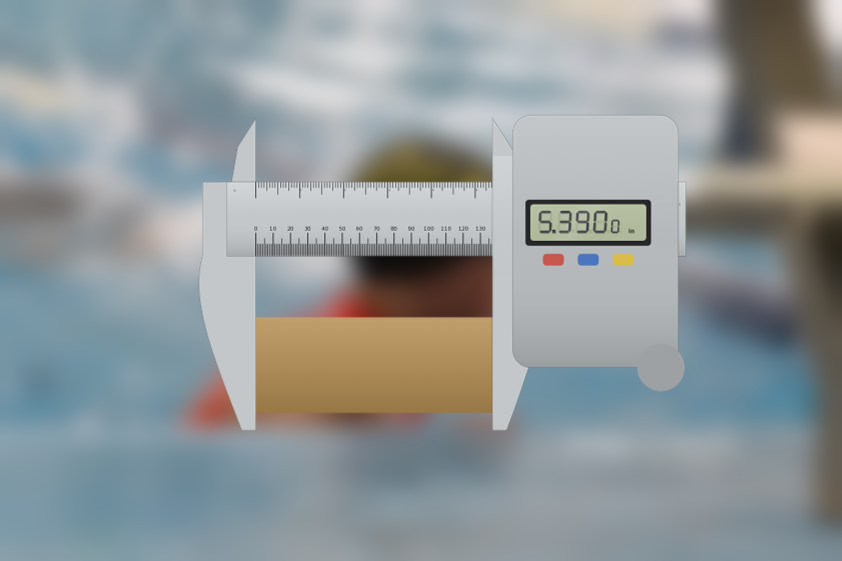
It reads 5.3900 in
